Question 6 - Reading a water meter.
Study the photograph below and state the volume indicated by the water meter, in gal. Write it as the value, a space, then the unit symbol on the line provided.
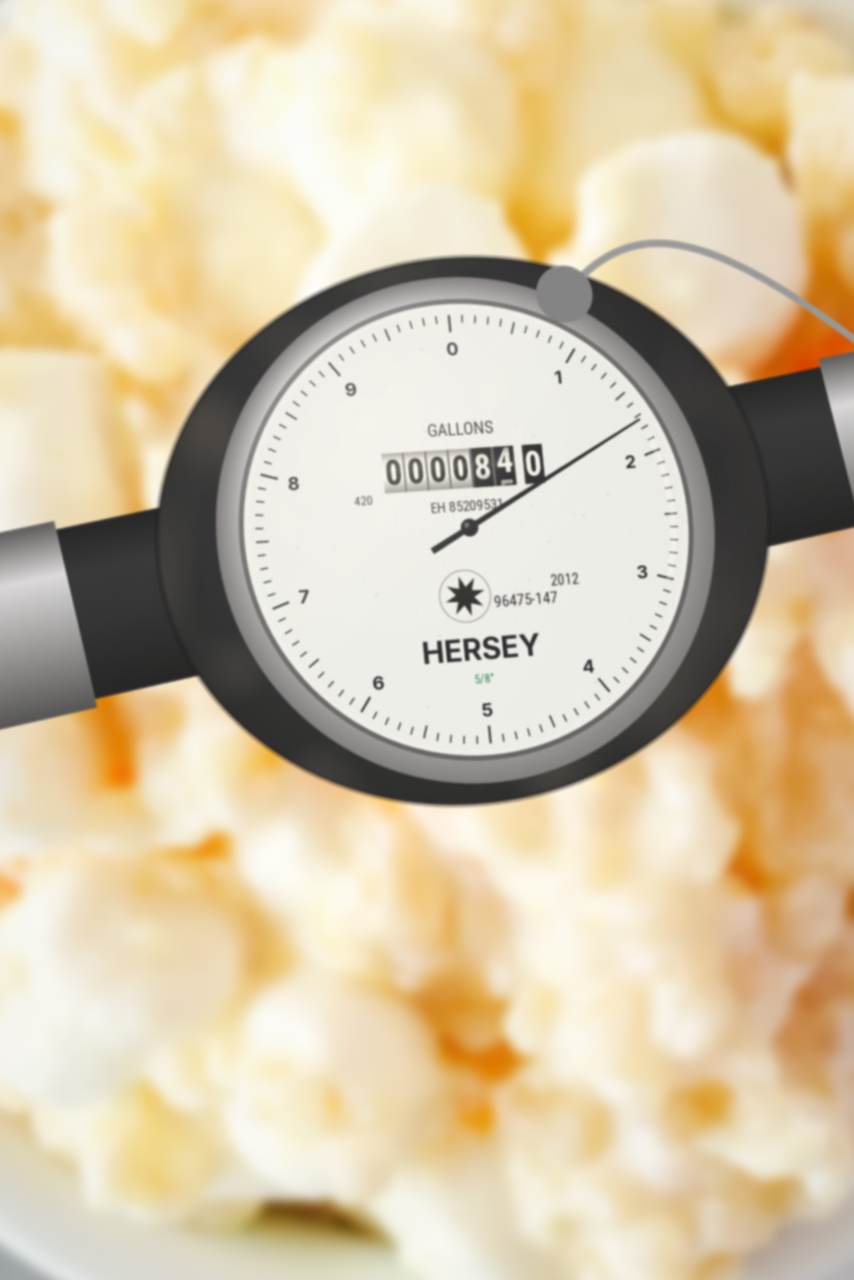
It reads 841.7 gal
